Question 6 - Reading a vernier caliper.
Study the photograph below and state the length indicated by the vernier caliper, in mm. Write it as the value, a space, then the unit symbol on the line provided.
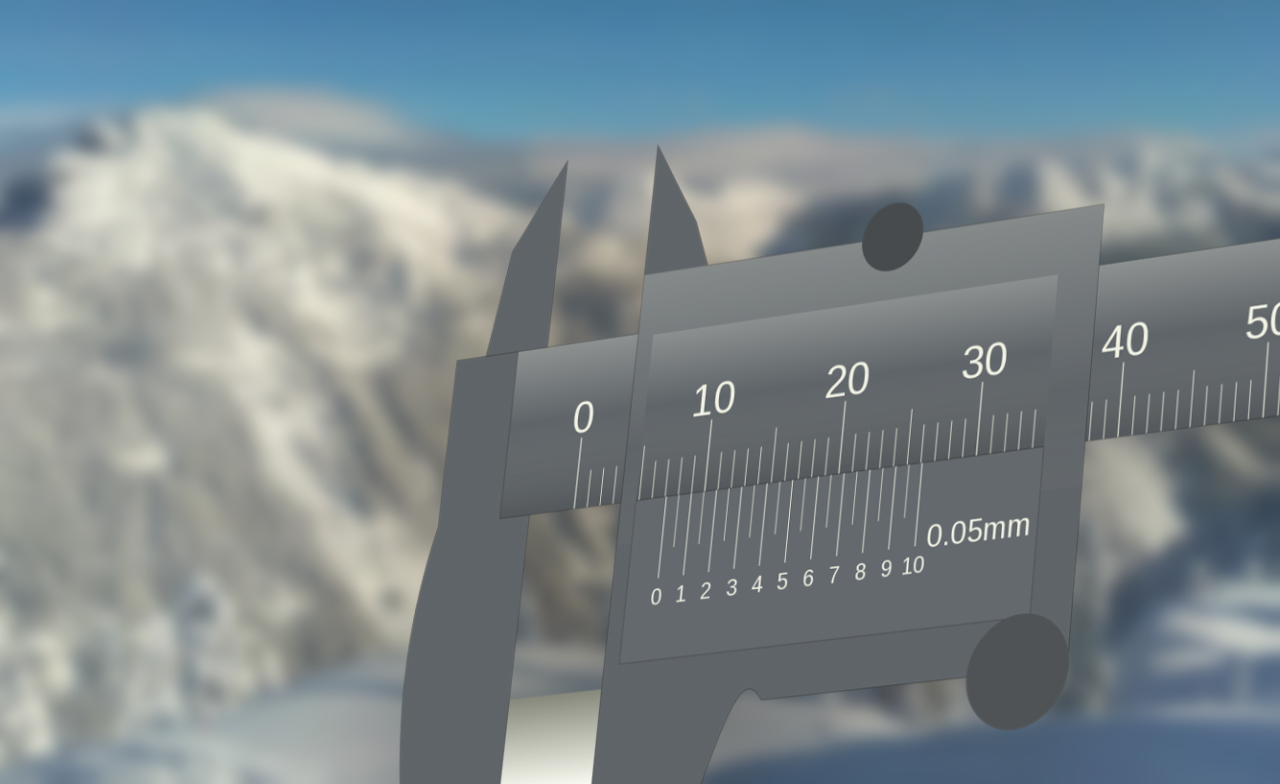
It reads 7.1 mm
